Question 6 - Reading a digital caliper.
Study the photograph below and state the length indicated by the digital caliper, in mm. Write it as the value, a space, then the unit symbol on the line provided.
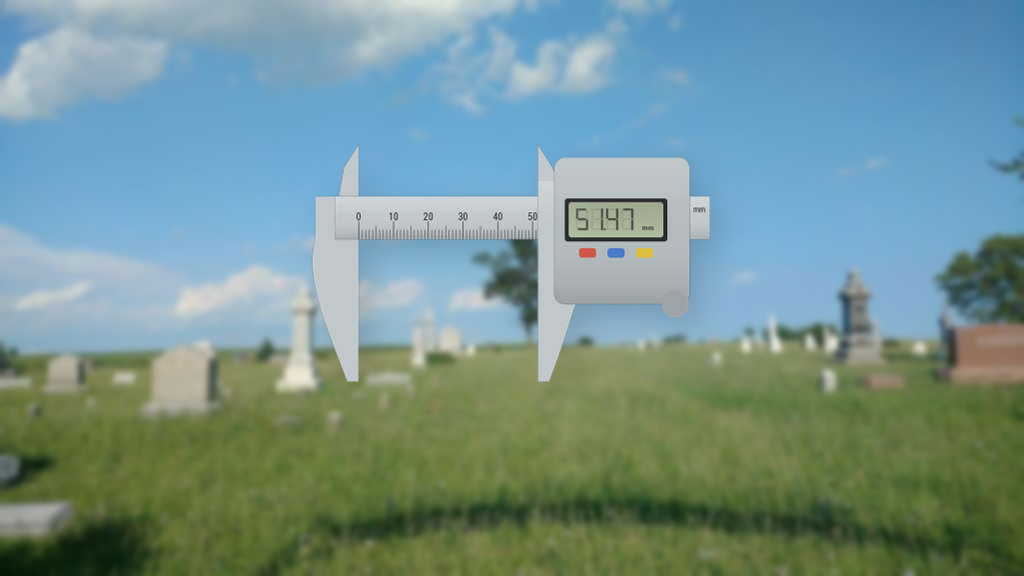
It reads 51.47 mm
